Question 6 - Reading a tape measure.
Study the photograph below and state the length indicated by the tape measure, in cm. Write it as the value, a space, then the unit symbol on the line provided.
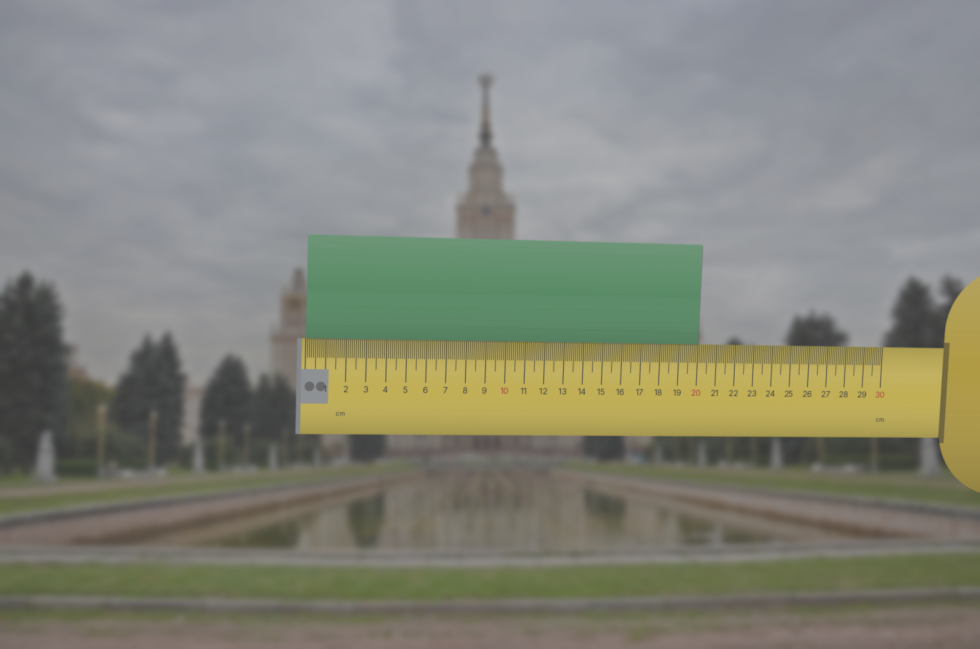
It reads 20 cm
